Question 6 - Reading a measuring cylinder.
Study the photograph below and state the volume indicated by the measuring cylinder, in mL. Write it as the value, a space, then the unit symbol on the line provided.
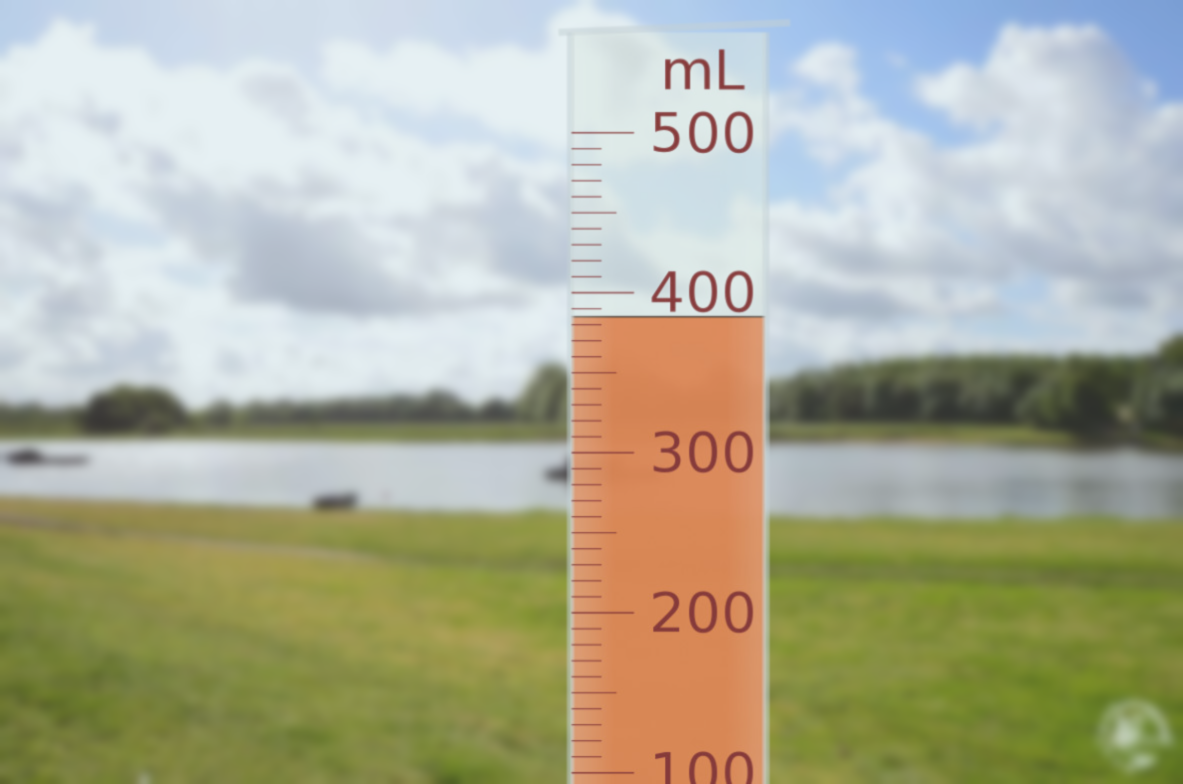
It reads 385 mL
